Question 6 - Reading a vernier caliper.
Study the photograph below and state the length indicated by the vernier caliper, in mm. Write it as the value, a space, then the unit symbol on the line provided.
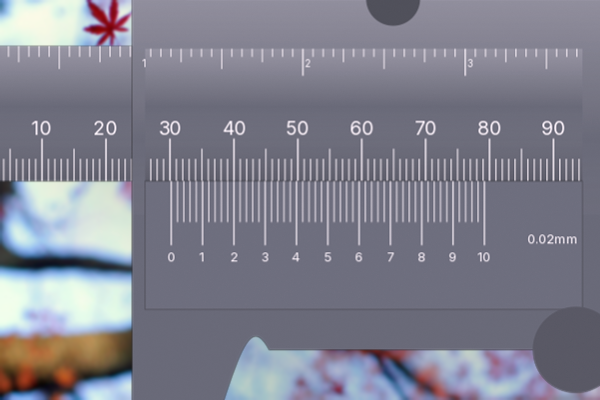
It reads 30.2 mm
